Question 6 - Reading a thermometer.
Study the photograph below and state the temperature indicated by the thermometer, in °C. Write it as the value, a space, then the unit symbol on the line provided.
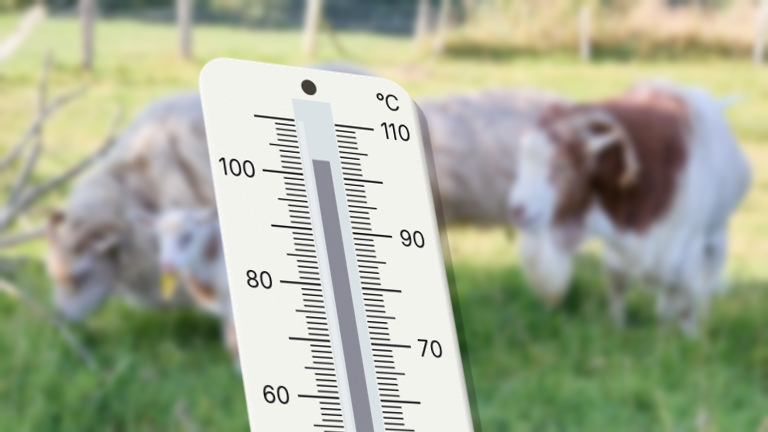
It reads 103 °C
